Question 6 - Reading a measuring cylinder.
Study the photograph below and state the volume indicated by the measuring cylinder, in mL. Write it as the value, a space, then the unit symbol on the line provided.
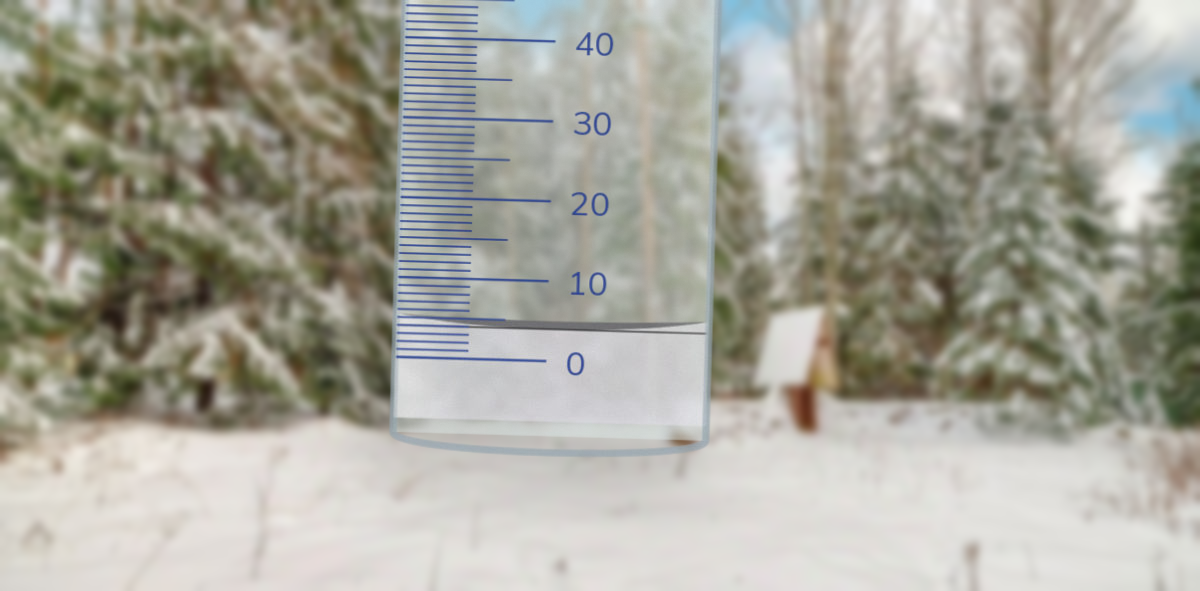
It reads 4 mL
